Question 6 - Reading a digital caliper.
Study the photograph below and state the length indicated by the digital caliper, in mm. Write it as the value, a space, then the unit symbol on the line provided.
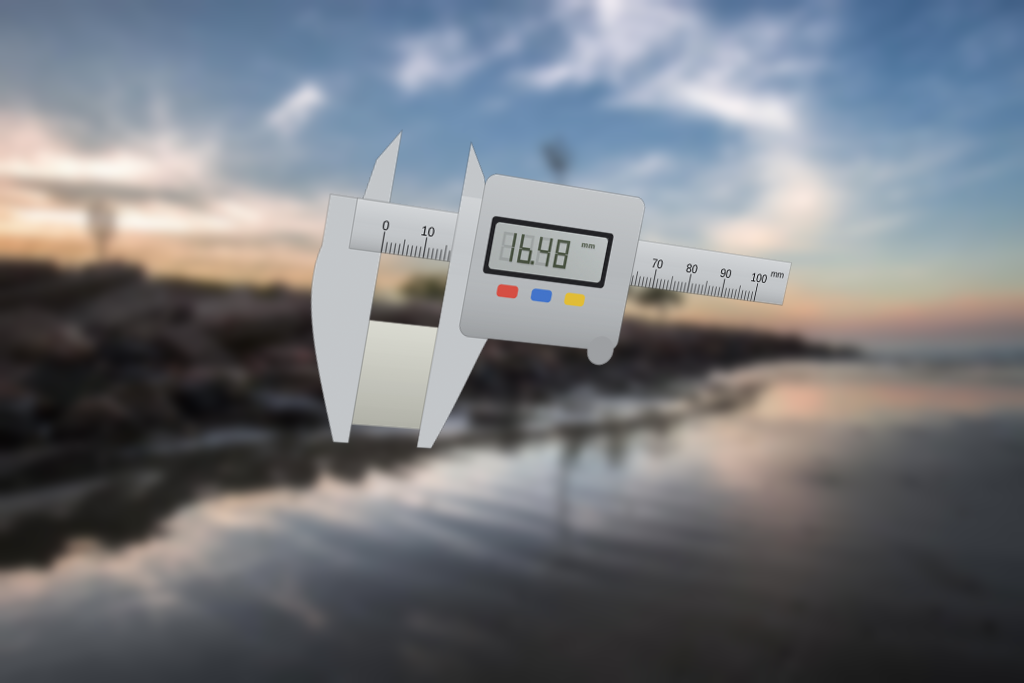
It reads 16.48 mm
